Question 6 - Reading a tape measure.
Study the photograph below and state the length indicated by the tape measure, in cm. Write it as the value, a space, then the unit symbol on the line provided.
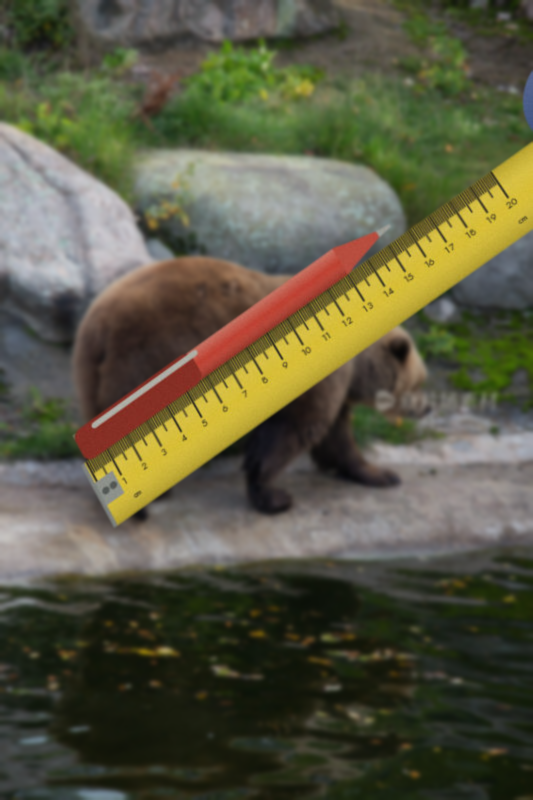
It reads 15.5 cm
